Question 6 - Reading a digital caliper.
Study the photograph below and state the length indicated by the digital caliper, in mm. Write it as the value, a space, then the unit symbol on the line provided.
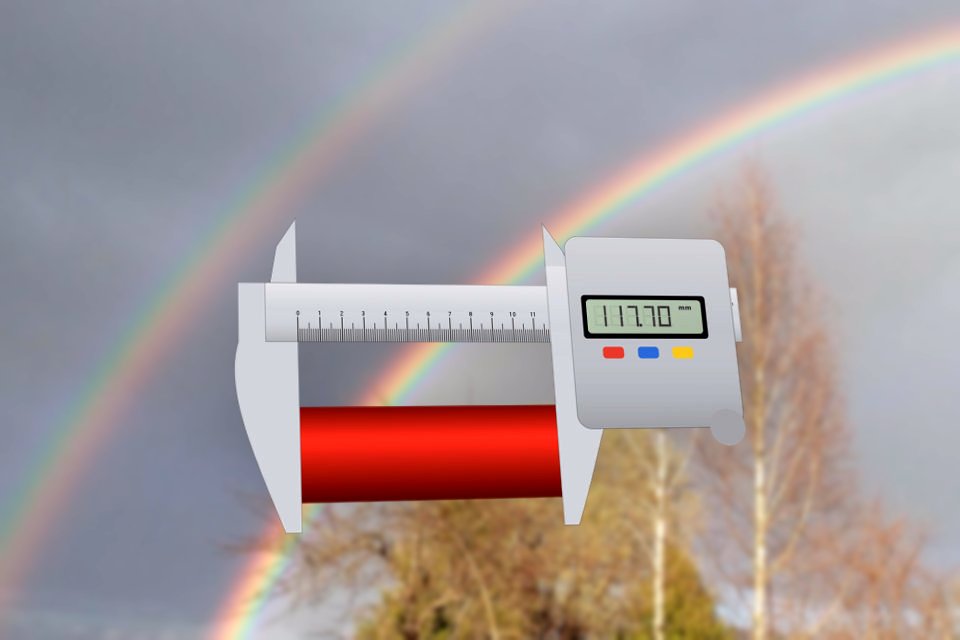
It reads 117.70 mm
